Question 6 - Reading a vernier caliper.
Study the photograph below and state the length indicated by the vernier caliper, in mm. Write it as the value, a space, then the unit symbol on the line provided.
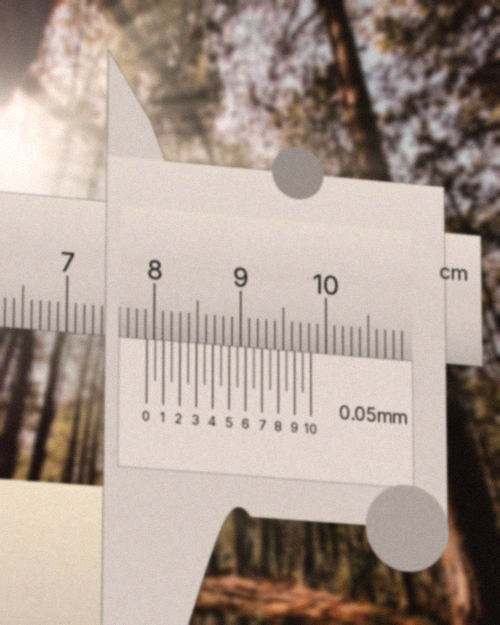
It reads 79.2 mm
